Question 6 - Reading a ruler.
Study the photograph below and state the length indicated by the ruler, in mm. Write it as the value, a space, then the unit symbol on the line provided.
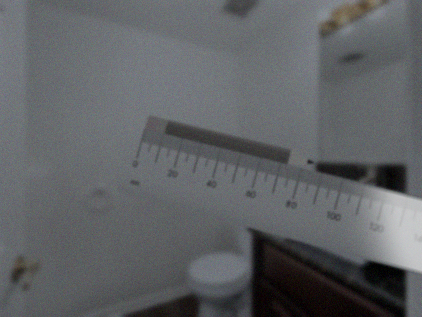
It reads 85 mm
